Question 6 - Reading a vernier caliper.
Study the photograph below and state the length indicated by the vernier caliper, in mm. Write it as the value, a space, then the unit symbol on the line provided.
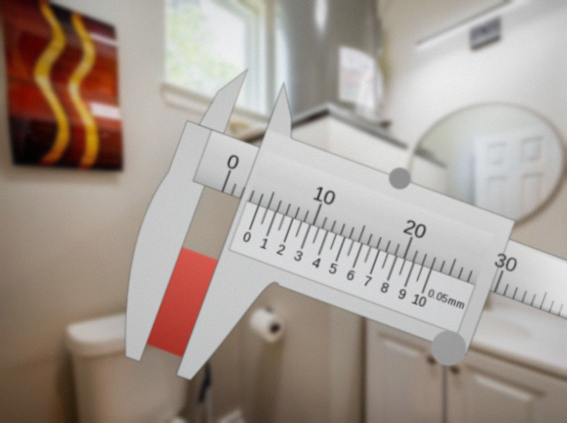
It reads 4.0 mm
